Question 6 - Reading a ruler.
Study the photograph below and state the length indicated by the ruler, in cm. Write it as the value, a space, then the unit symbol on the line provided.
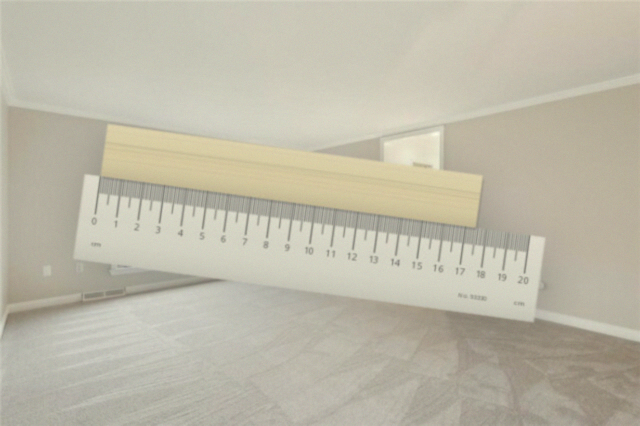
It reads 17.5 cm
